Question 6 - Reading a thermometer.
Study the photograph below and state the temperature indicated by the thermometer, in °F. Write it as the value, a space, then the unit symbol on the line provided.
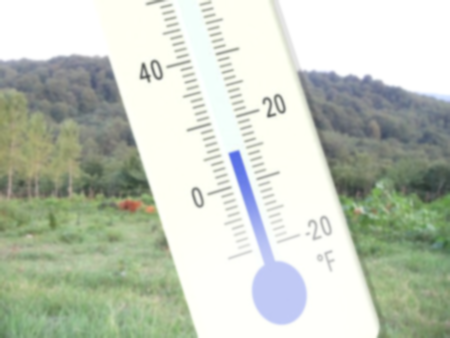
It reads 10 °F
